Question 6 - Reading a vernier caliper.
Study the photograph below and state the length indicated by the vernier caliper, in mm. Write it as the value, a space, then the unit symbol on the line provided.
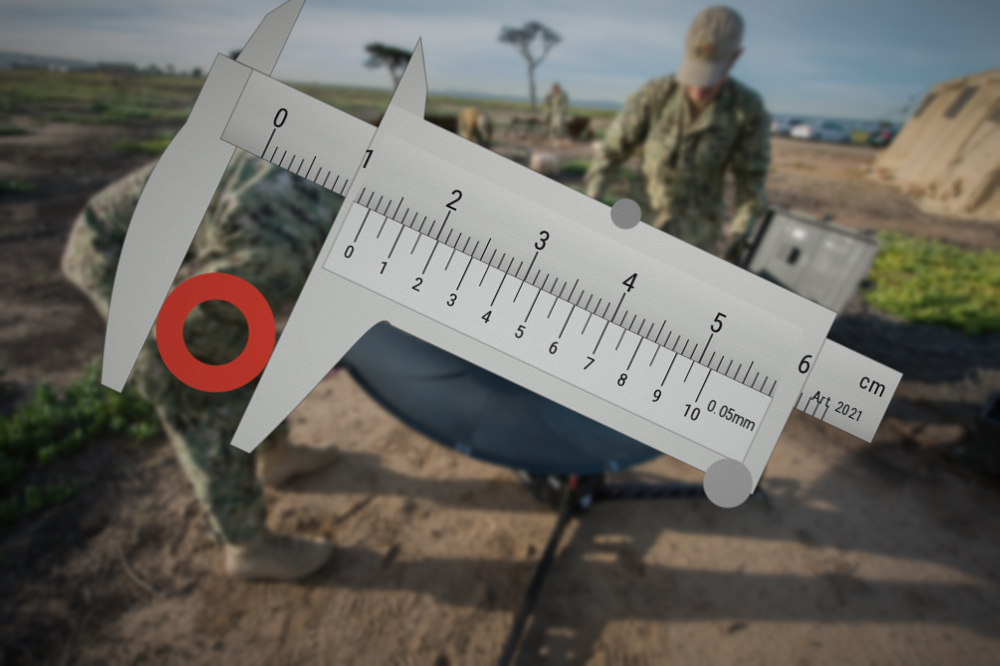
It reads 12.4 mm
